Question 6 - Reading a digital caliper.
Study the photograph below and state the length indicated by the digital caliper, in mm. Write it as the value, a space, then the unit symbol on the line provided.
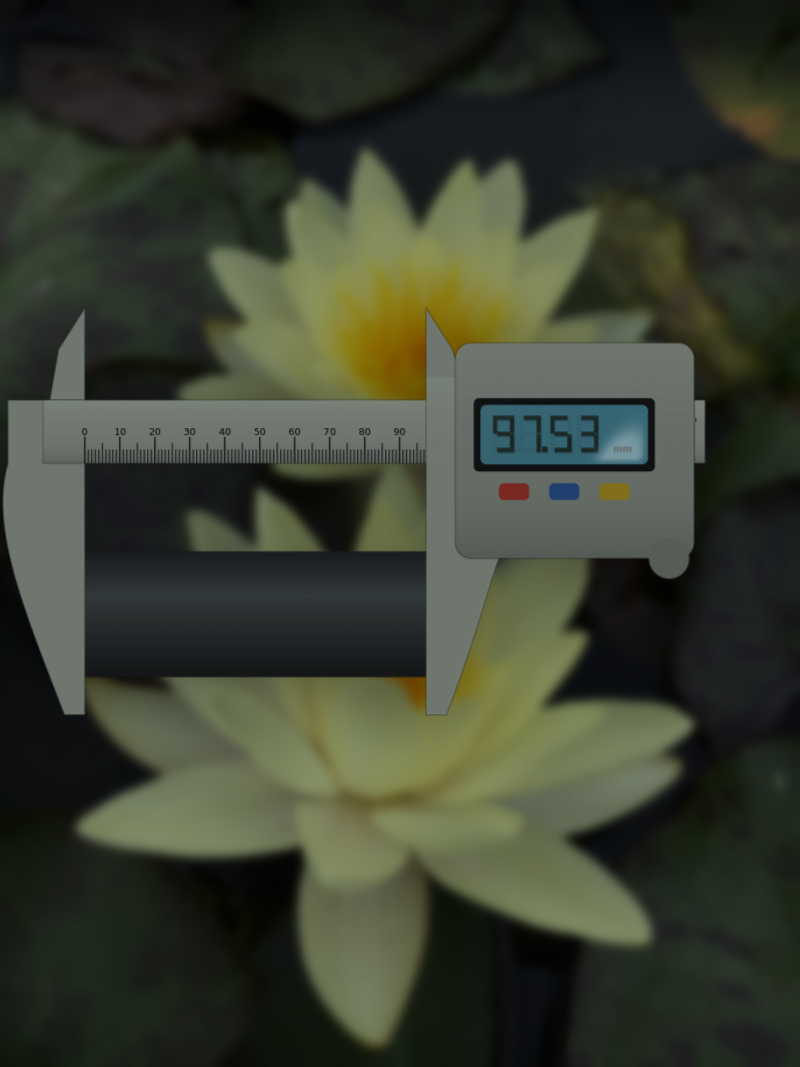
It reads 97.53 mm
